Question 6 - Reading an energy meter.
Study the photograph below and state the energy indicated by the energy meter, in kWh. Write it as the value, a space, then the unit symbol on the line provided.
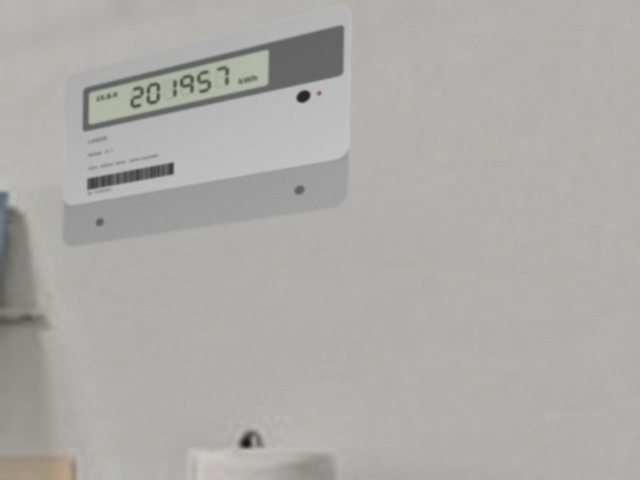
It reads 201957 kWh
